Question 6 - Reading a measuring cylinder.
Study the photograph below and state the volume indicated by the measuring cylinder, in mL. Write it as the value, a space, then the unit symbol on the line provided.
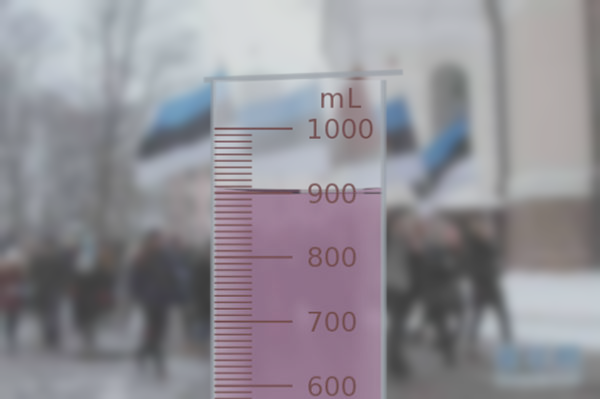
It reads 900 mL
